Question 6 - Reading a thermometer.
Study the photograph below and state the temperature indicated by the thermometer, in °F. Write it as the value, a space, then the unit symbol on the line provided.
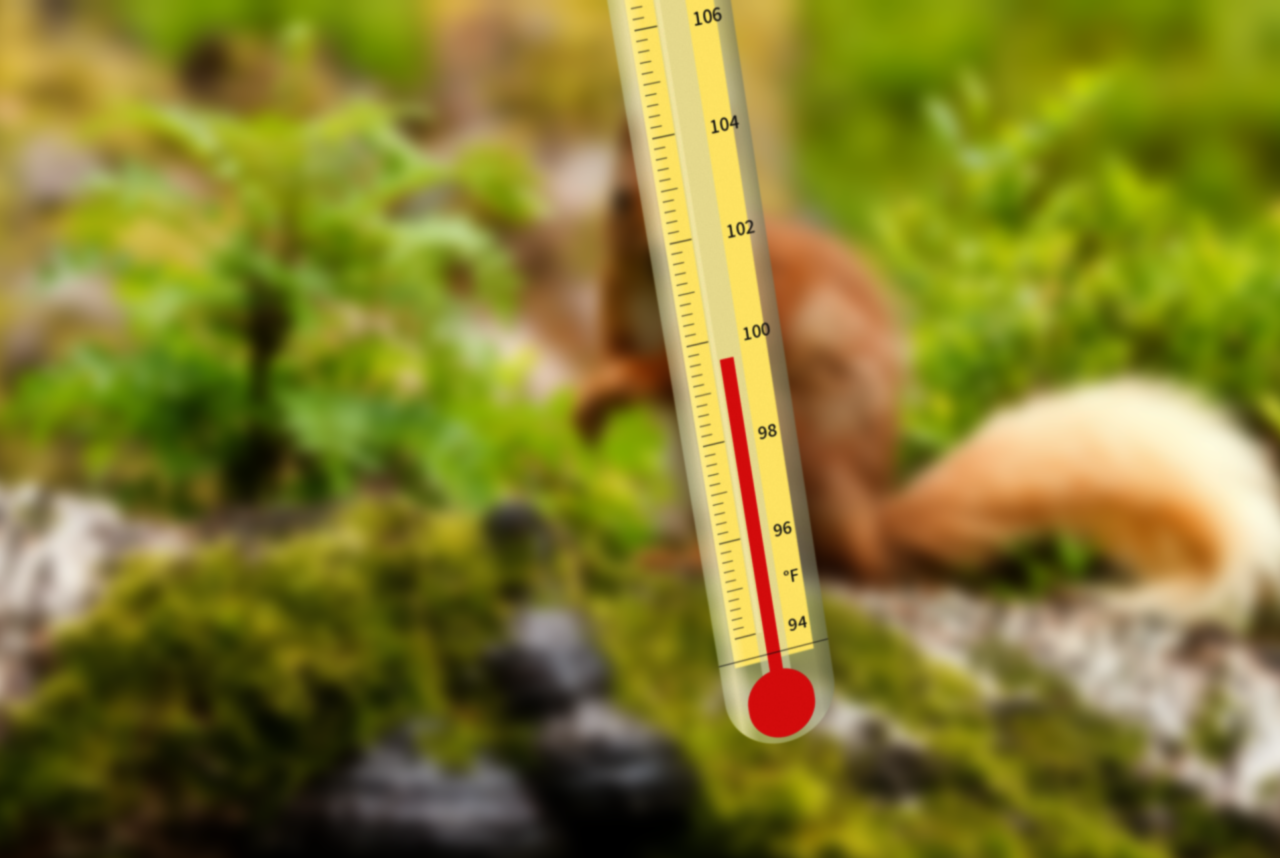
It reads 99.6 °F
